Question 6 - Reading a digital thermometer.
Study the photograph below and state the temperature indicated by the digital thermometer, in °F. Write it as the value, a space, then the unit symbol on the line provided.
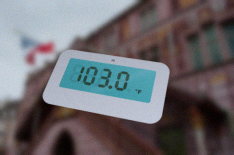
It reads 103.0 °F
